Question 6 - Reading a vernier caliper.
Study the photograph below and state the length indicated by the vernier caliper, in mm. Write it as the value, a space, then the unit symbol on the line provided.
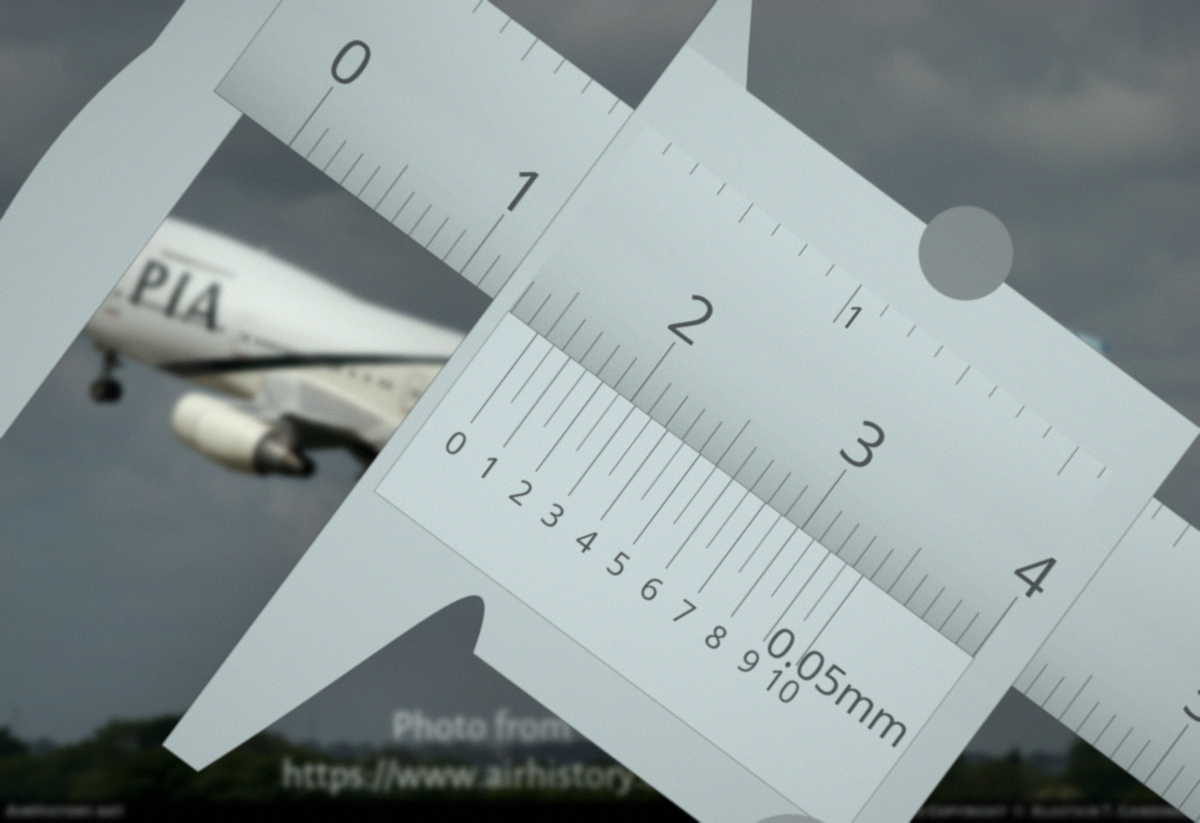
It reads 14.6 mm
